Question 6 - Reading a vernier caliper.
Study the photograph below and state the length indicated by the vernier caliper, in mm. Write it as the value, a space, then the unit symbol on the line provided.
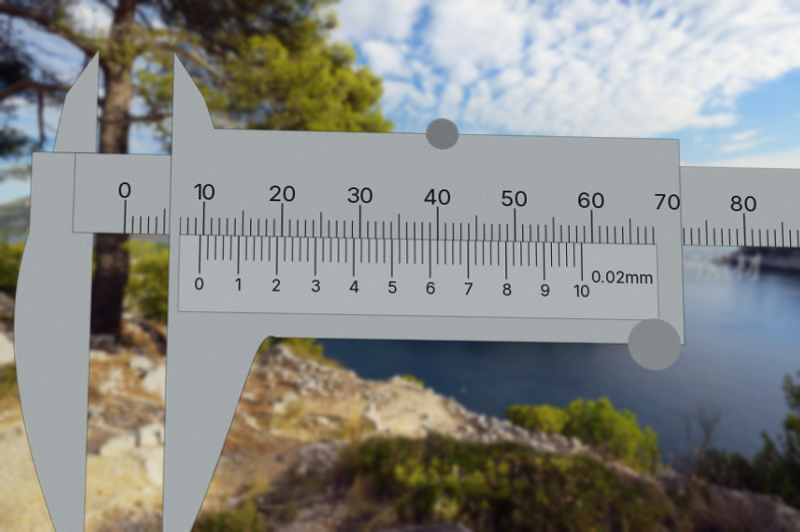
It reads 9.6 mm
